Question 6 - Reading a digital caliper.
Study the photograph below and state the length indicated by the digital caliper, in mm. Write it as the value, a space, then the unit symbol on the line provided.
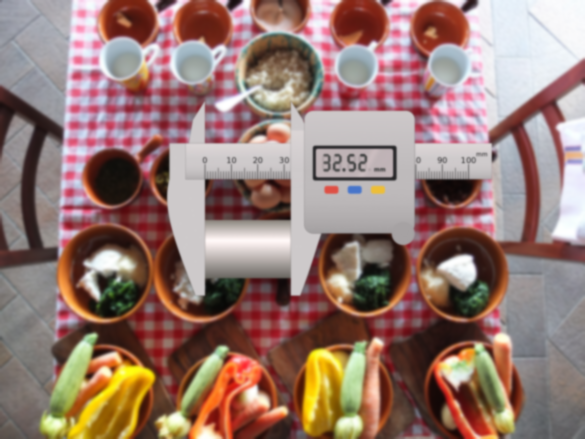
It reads 32.52 mm
